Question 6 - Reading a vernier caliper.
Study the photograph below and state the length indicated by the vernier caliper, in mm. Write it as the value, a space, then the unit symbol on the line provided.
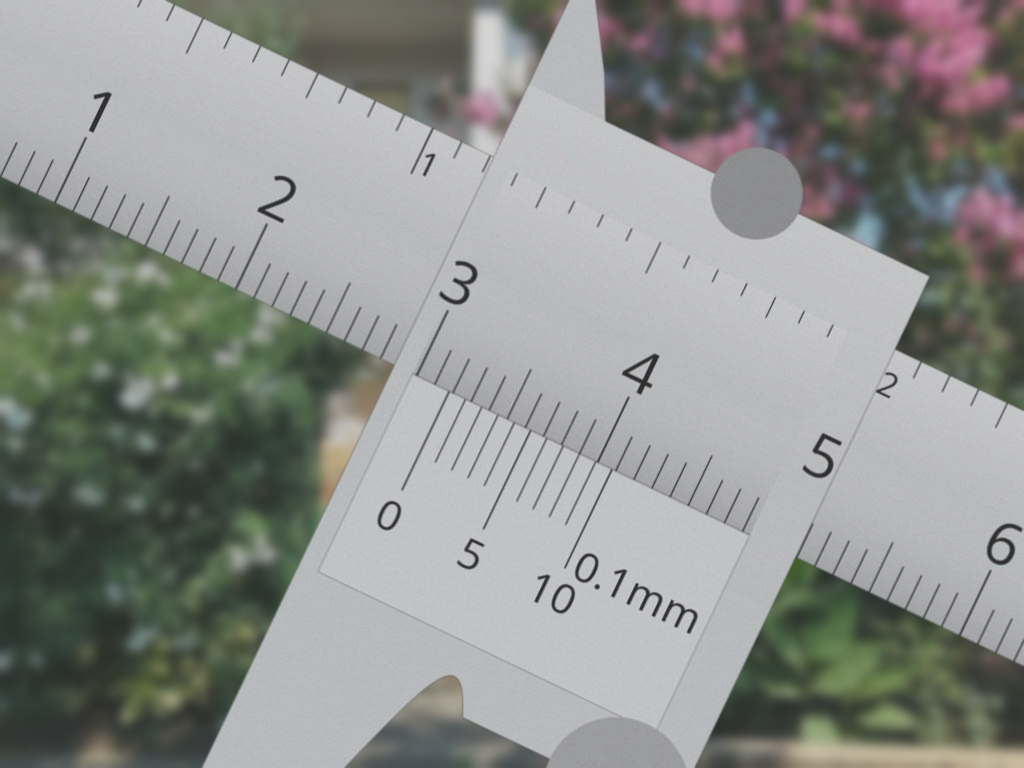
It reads 31.8 mm
